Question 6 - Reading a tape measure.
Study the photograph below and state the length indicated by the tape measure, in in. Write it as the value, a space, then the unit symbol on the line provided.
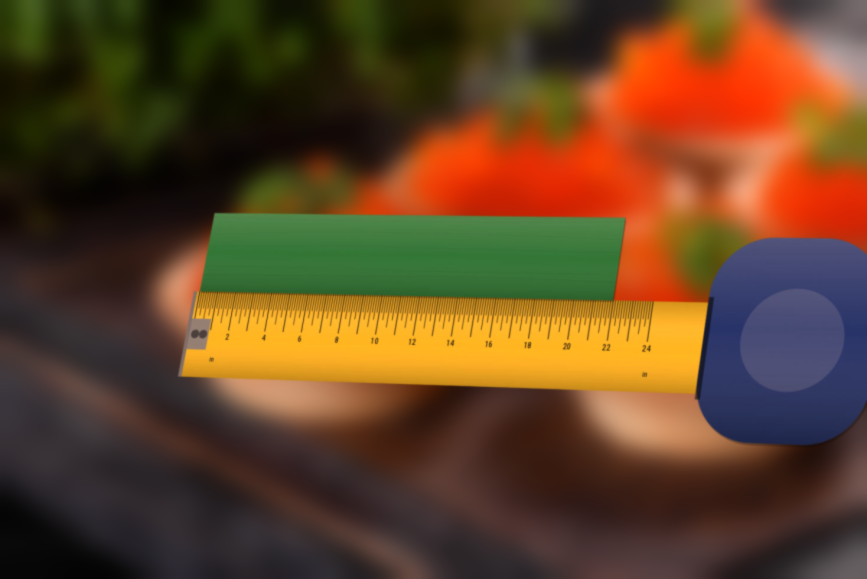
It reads 22 in
